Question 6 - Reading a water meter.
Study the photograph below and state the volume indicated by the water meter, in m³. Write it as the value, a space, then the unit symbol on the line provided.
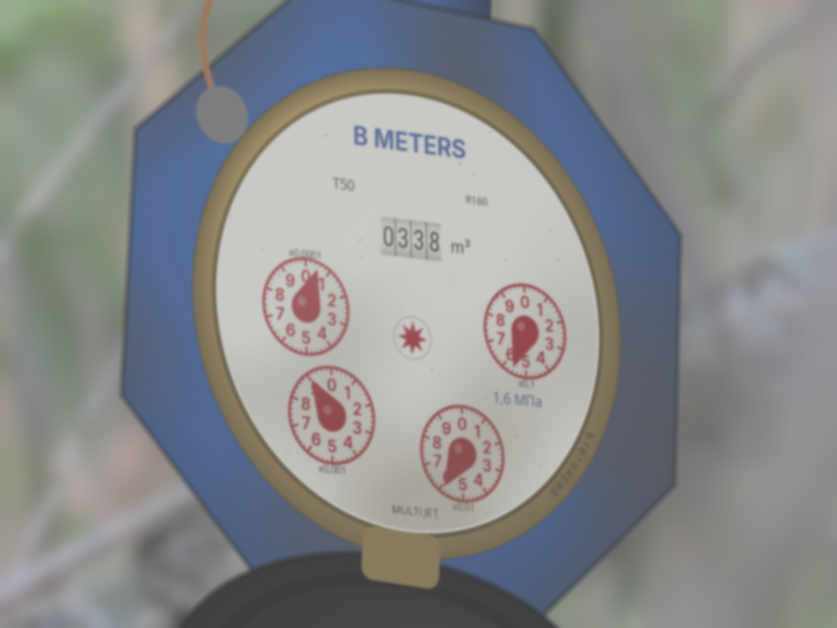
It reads 338.5590 m³
